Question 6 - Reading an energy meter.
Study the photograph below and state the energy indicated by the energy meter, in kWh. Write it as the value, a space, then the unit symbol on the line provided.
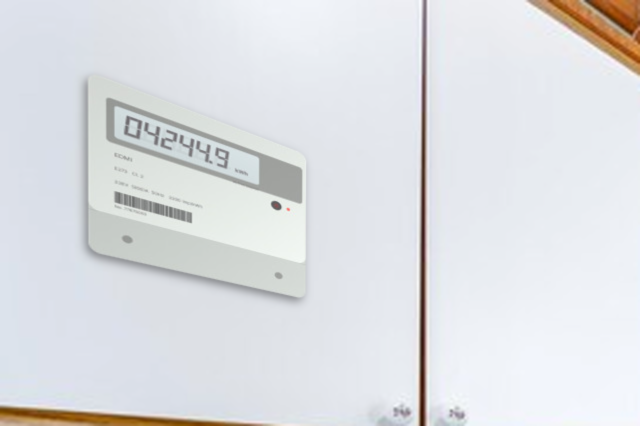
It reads 4244.9 kWh
